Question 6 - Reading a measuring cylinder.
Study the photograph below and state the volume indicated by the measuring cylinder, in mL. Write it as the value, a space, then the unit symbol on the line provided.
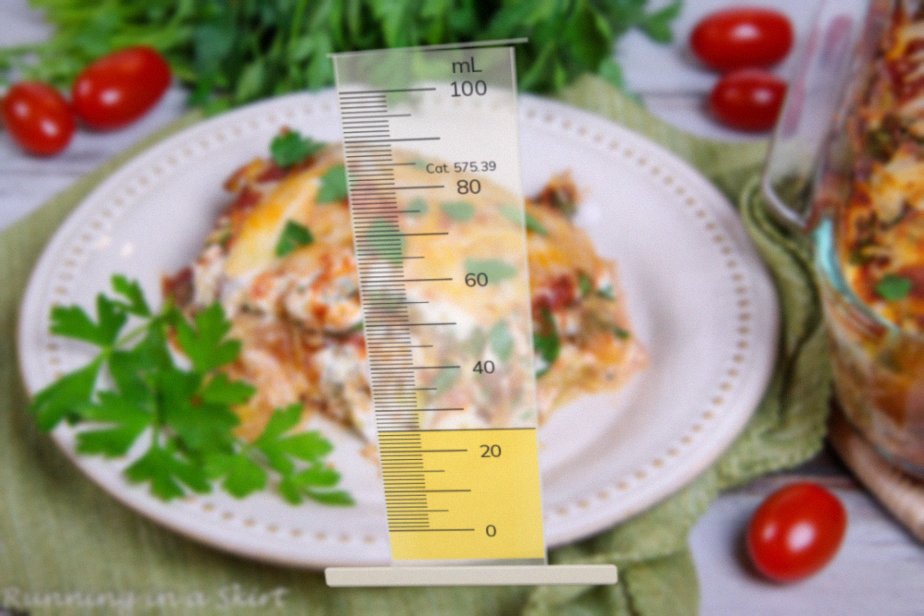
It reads 25 mL
